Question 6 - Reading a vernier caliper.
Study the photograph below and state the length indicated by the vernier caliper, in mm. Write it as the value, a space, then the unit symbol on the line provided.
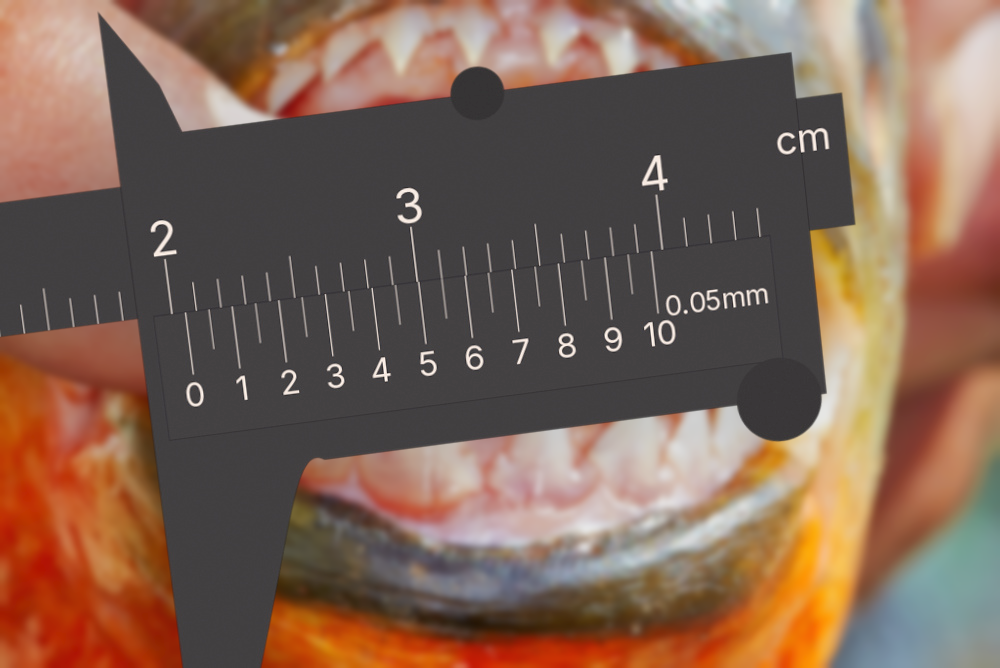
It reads 20.55 mm
